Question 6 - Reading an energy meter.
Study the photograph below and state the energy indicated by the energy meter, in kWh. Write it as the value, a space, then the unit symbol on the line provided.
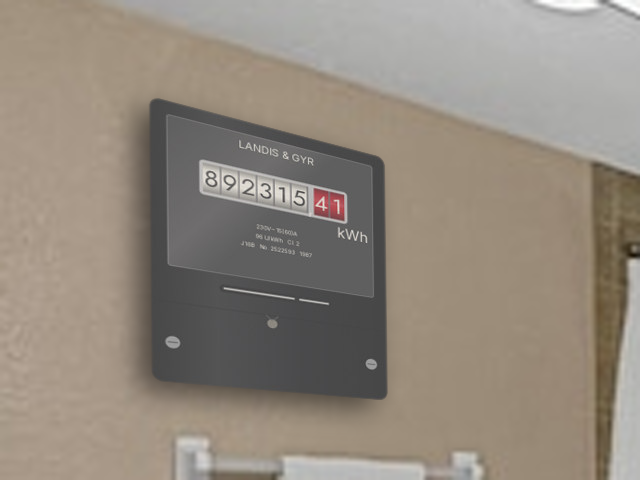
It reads 892315.41 kWh
